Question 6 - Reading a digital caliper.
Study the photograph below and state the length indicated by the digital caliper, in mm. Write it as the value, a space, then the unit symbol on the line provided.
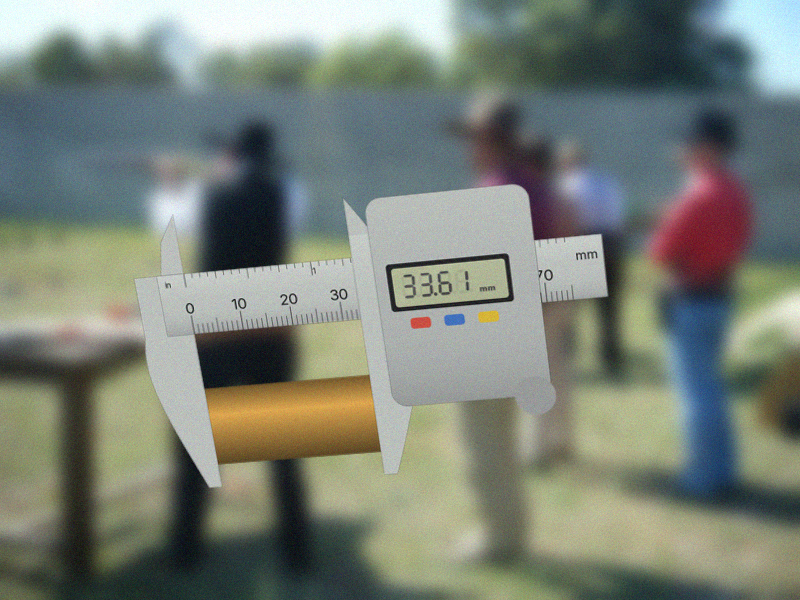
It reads 33.61 mm
